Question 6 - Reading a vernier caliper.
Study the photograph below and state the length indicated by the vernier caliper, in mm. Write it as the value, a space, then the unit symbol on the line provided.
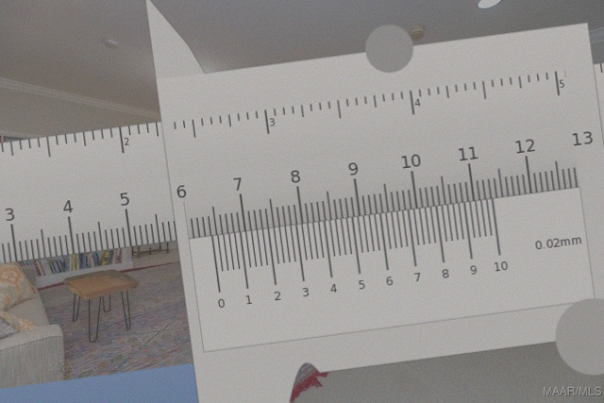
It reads 64.2 mm
